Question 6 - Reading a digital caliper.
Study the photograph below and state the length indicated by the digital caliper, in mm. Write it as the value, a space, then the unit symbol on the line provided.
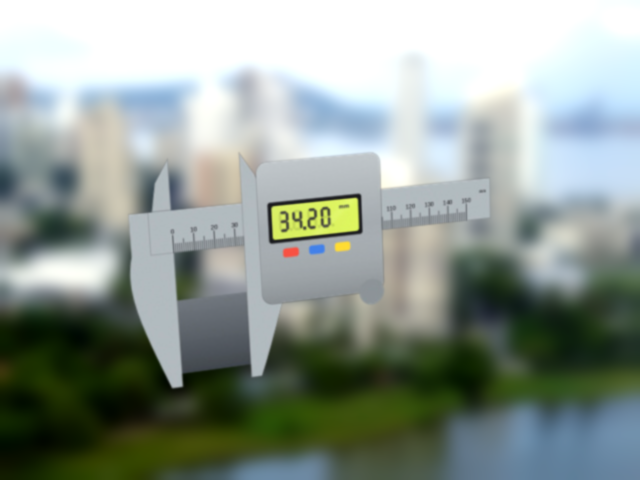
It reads 34.20 mm
